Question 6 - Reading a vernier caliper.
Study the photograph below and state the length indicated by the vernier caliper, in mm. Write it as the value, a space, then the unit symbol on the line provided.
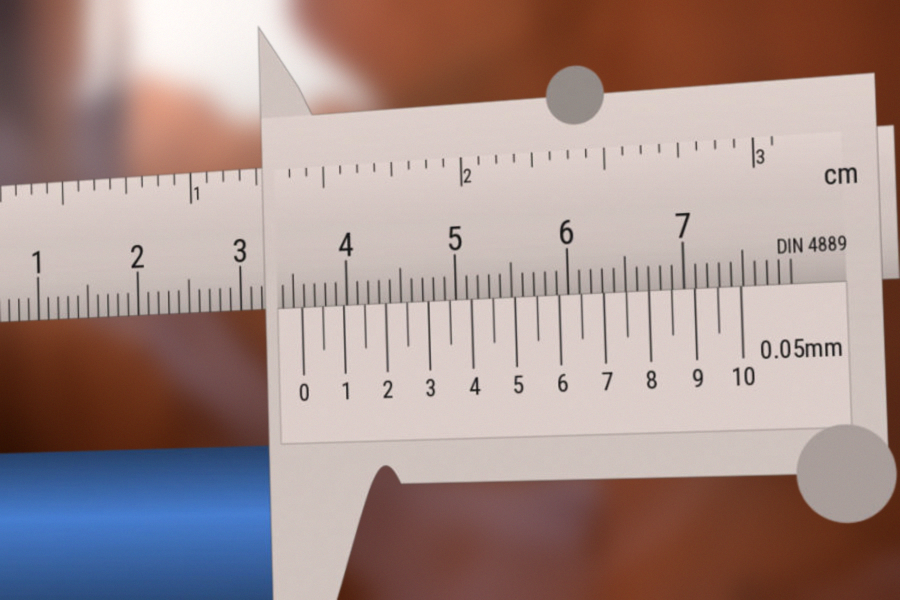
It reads 35.8 mm
